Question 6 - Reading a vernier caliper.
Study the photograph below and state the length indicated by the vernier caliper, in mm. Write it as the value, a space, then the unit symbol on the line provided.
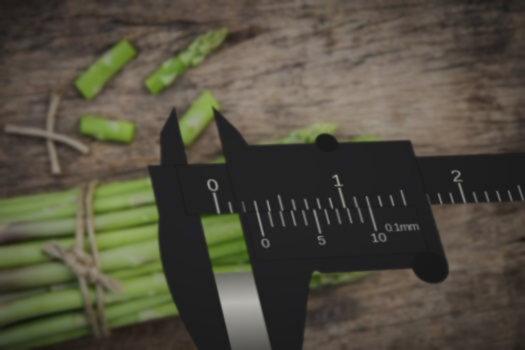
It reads 3.0 mm
